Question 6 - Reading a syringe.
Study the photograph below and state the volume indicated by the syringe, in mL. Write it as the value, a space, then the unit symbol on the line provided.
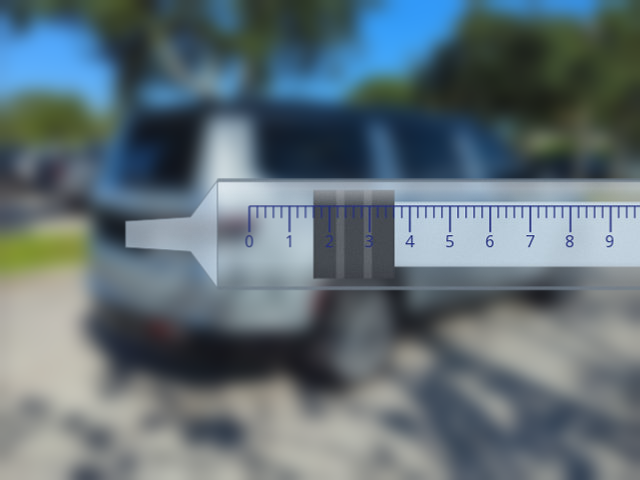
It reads 1.6 mL
